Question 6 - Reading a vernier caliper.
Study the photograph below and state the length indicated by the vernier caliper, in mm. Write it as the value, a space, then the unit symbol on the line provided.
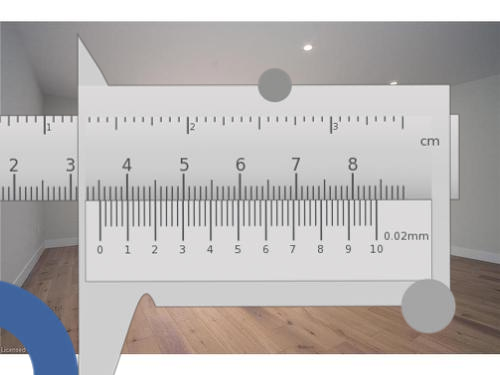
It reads 35.2 mm
